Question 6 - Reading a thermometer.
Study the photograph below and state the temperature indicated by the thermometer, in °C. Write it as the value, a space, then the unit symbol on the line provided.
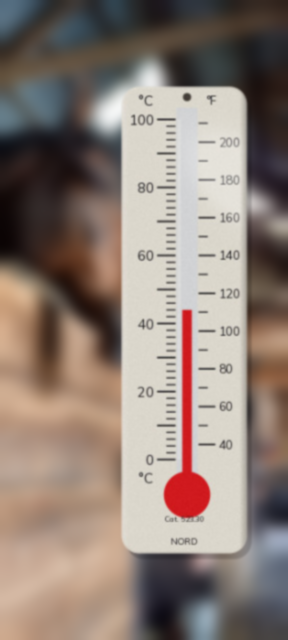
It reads 44 °C
